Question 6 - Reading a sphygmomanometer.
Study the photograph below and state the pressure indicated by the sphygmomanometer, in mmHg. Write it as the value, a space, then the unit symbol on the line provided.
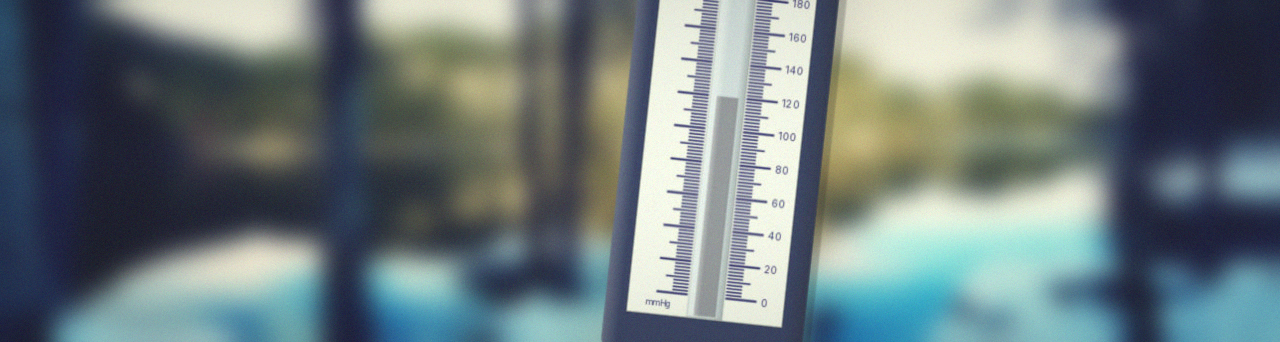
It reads 120 mmHg
